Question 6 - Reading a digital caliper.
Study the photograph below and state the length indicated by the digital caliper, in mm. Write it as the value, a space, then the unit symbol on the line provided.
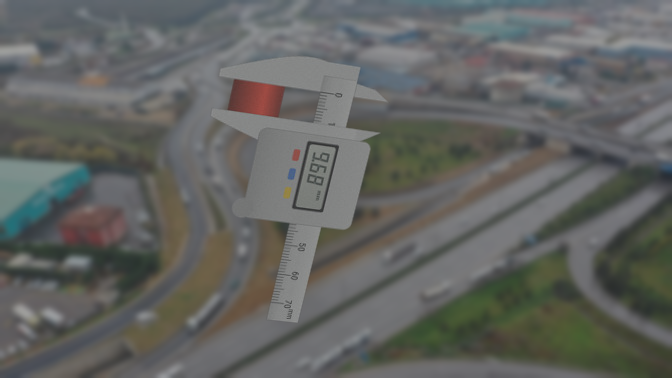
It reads 9.68 mm
